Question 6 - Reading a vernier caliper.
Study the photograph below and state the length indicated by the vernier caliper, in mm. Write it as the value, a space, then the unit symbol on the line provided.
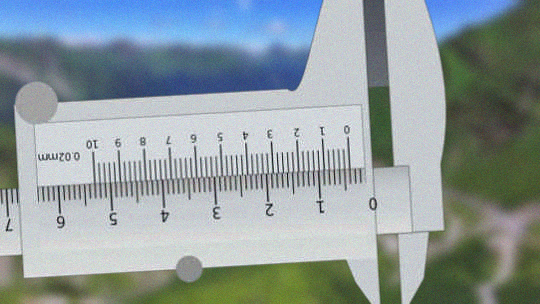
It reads 4.0 mm
